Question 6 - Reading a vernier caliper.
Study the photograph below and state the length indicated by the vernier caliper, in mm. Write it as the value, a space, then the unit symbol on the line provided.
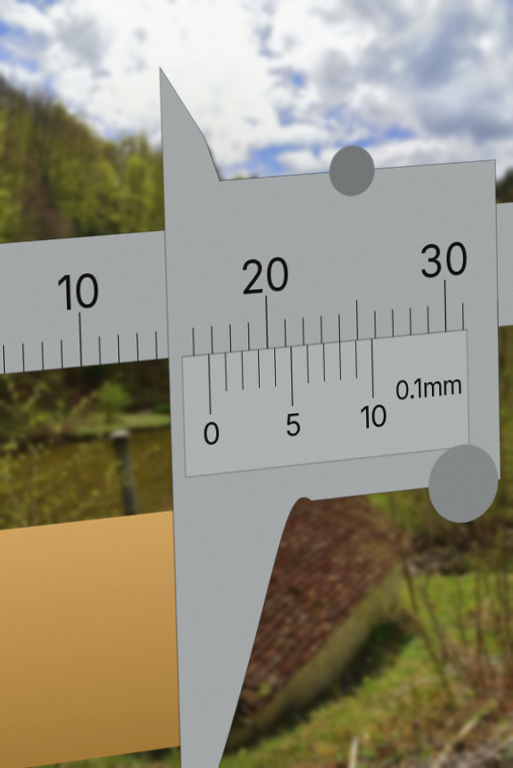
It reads 16.8 mm
